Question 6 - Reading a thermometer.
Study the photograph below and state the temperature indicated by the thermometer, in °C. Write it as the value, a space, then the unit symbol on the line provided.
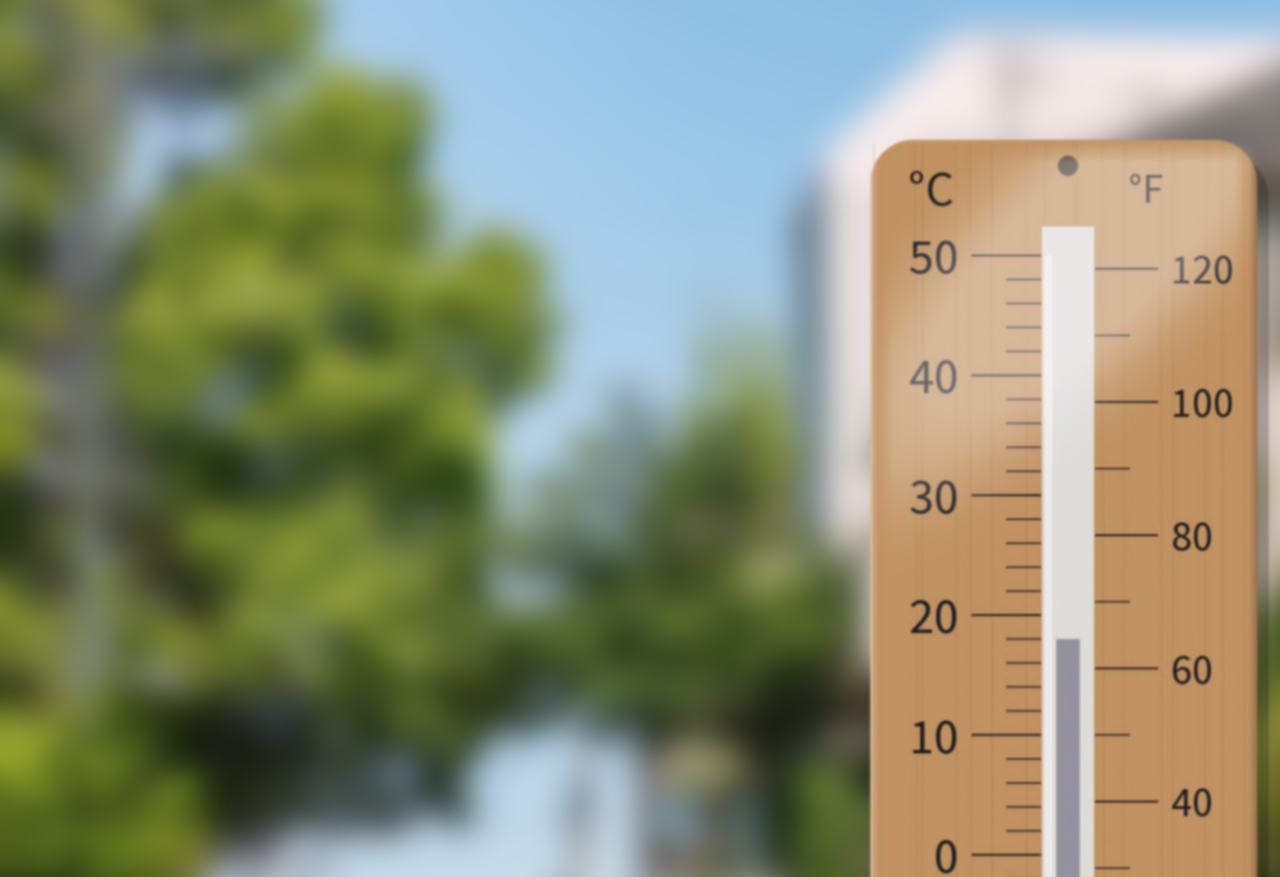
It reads 18 °C
